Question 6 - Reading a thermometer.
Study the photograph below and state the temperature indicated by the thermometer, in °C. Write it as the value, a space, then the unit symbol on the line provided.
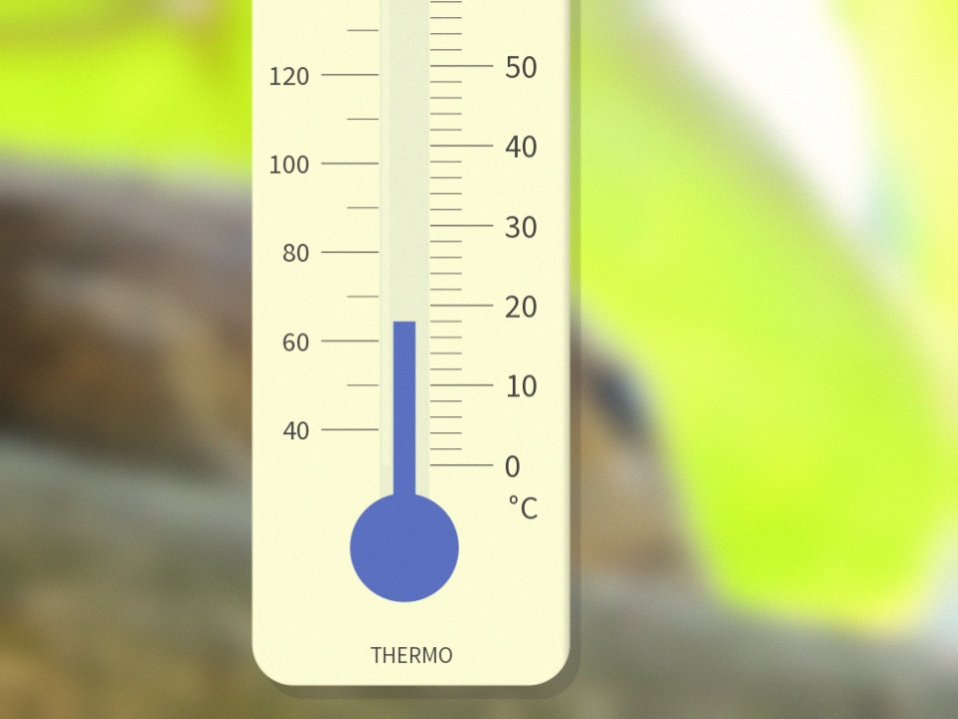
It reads 18 °C
